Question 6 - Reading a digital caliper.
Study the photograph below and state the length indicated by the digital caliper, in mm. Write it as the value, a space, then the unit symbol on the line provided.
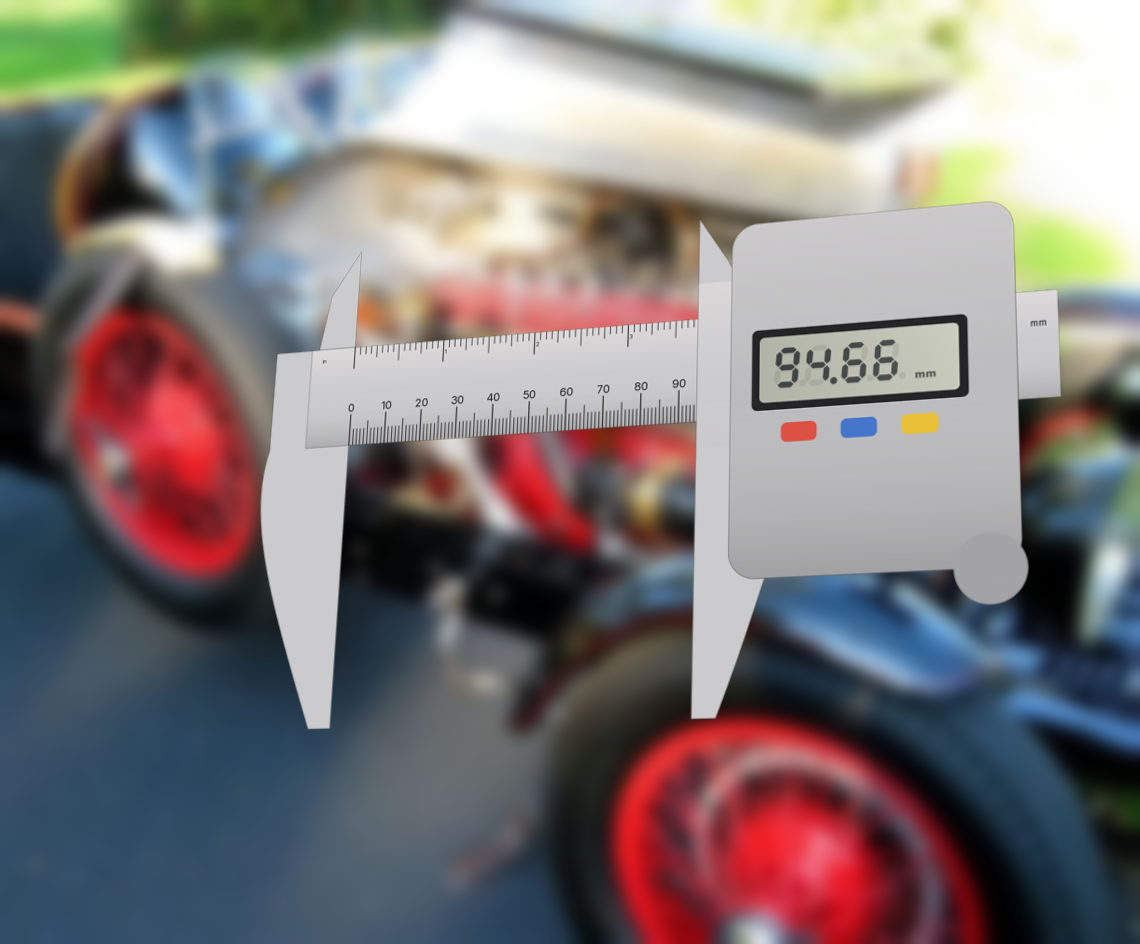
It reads 94.66 mm
